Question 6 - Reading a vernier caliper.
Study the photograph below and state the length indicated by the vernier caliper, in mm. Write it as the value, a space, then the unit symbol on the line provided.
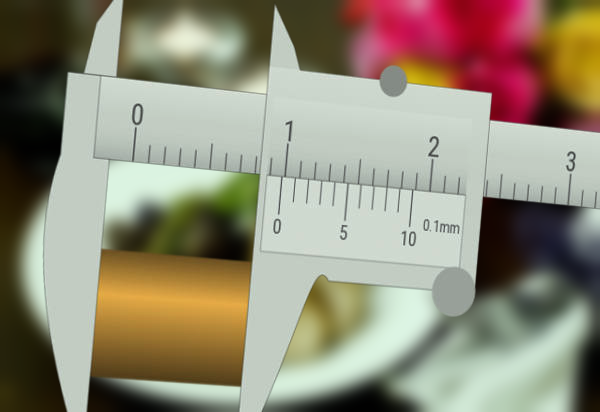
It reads 9.8 mm
